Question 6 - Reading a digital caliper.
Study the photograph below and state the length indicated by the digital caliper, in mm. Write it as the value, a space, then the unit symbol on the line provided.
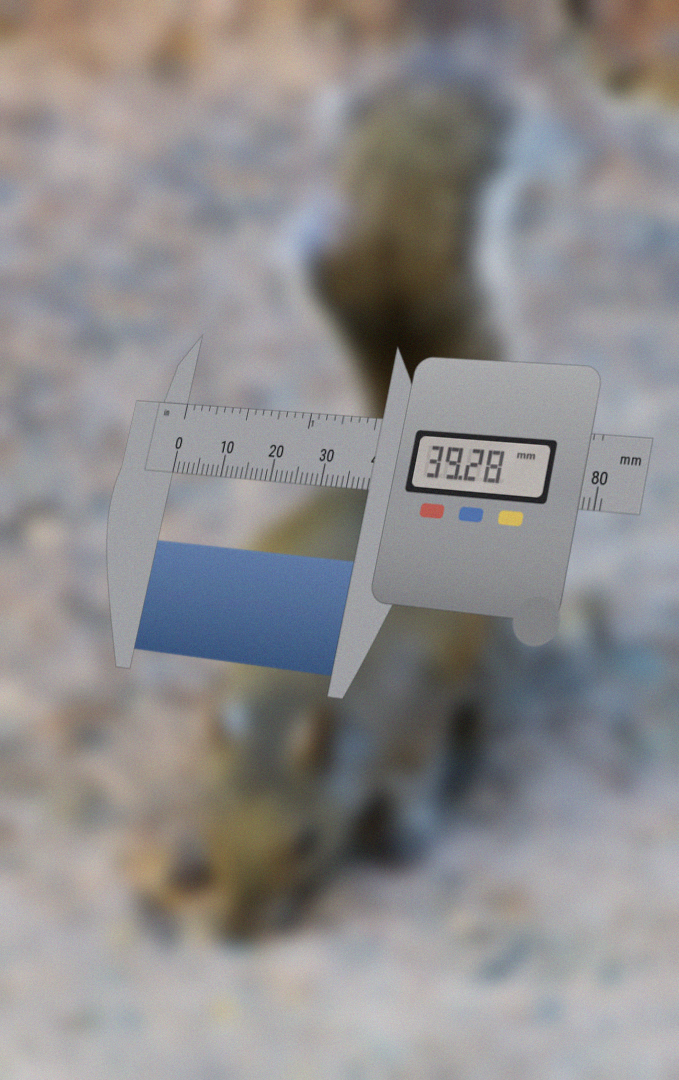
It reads 39.28 mm
